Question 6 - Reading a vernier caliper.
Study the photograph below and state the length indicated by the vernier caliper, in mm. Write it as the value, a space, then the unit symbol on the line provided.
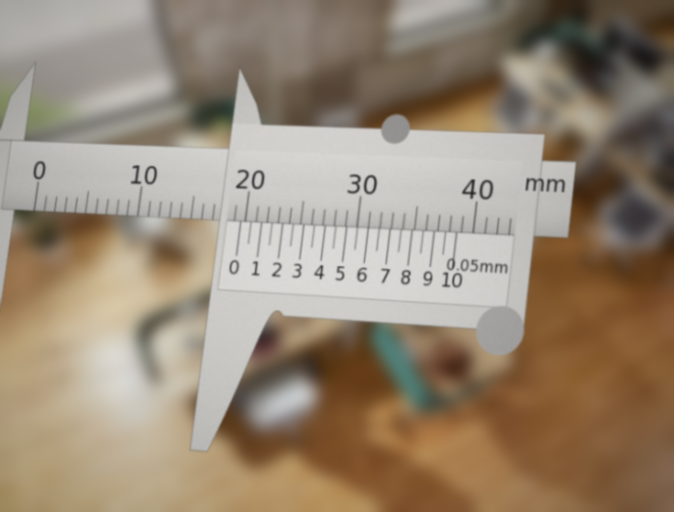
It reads 19.6 mm
